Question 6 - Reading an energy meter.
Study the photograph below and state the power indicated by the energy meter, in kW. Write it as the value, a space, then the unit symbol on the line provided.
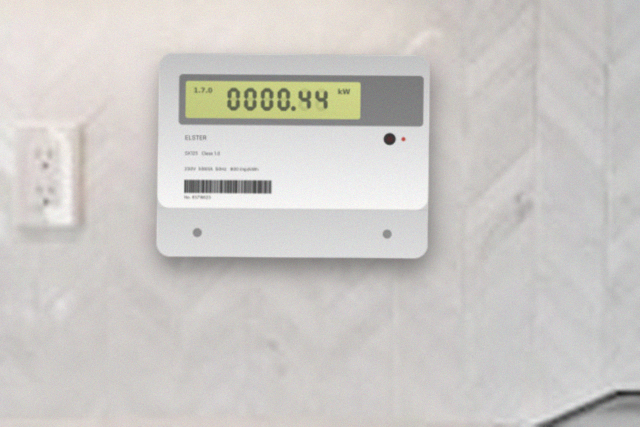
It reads 0.44 kW
